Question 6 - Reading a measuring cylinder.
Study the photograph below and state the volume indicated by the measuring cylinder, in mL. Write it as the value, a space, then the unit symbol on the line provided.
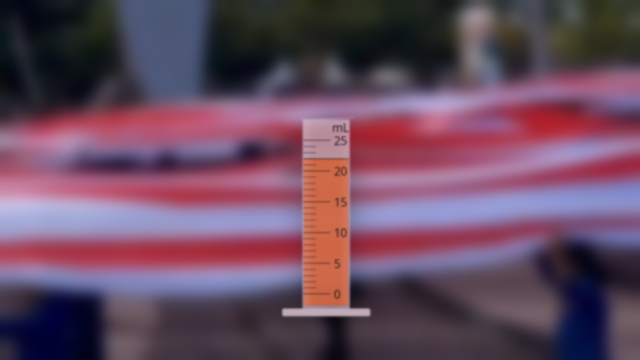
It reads 22 mL
